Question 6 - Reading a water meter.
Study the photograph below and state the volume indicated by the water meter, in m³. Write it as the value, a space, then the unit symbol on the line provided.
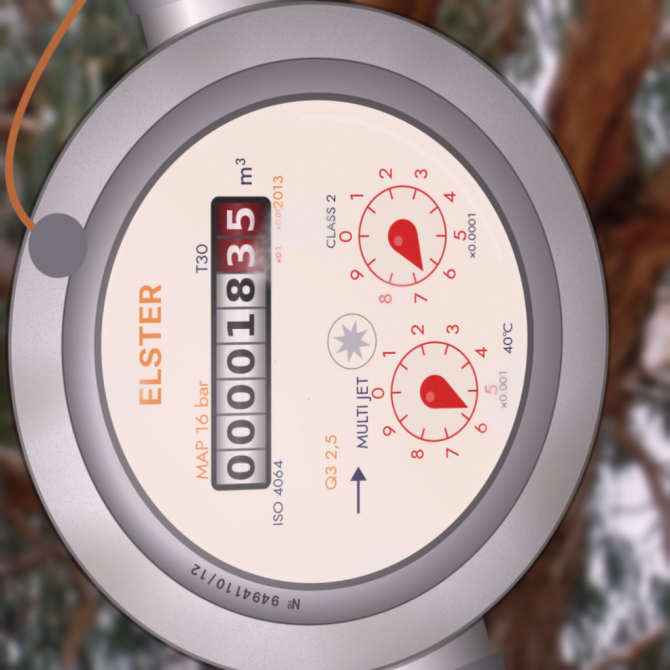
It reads 18.3556 m³
